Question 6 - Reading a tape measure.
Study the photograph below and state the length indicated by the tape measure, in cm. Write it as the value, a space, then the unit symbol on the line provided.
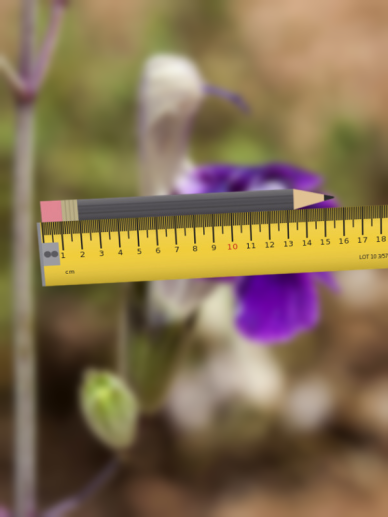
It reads 15.5 cm
